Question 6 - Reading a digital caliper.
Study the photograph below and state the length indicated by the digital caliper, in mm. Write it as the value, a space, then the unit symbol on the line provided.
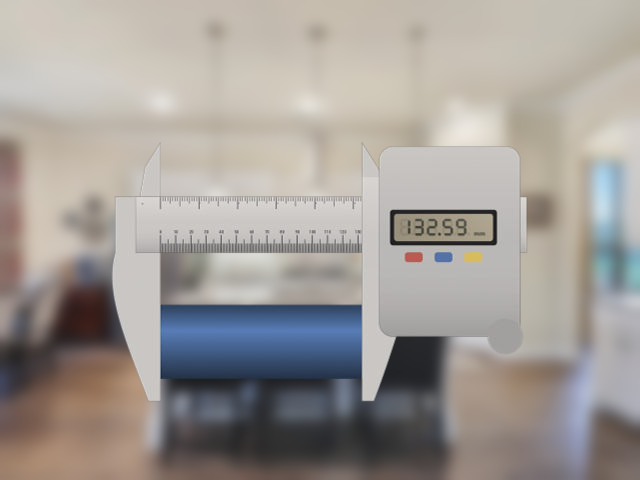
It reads 132.59 mm
